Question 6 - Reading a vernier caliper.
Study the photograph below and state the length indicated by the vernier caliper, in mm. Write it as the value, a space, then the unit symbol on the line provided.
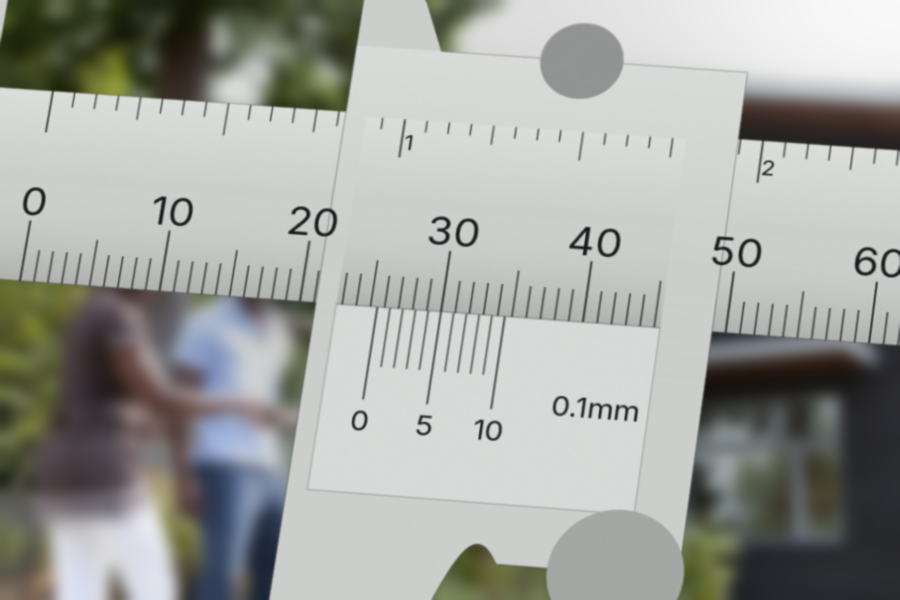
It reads 25.5 mm
